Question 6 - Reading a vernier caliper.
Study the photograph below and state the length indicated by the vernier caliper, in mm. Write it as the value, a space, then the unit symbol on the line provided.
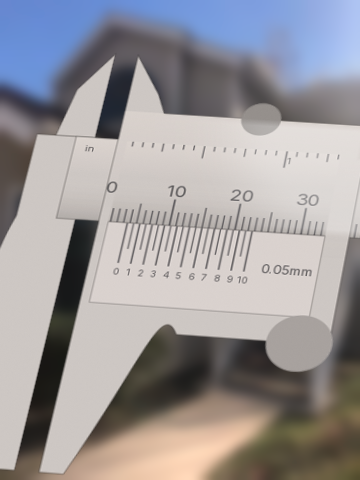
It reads 3.6 mm
